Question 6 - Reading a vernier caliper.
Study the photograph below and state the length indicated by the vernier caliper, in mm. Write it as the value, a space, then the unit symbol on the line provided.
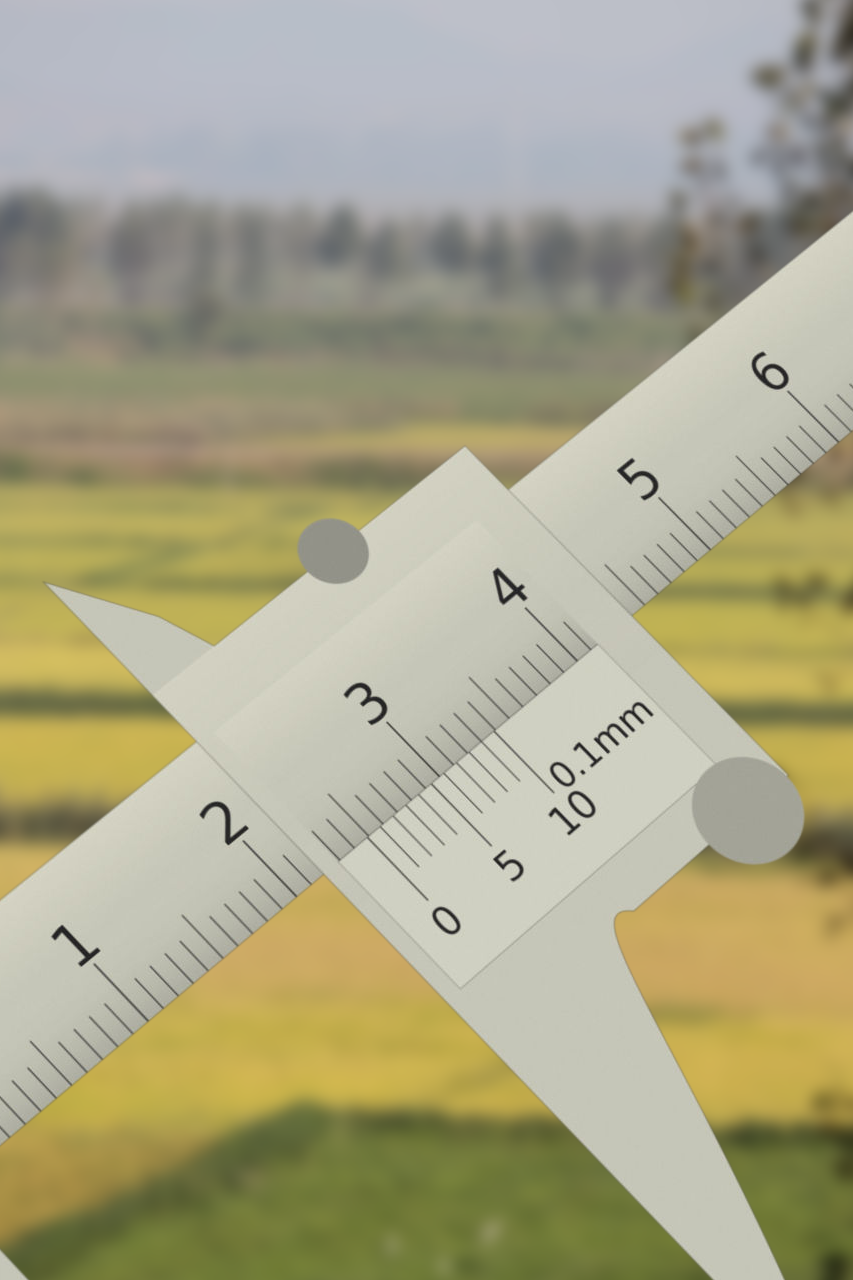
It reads 24.9 mm
